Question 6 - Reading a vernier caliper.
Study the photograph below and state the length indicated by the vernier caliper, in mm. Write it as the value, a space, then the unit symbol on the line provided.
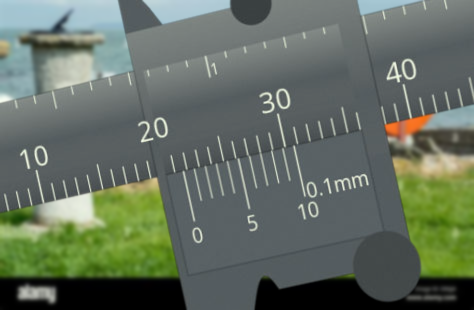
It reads 21.7 mm
